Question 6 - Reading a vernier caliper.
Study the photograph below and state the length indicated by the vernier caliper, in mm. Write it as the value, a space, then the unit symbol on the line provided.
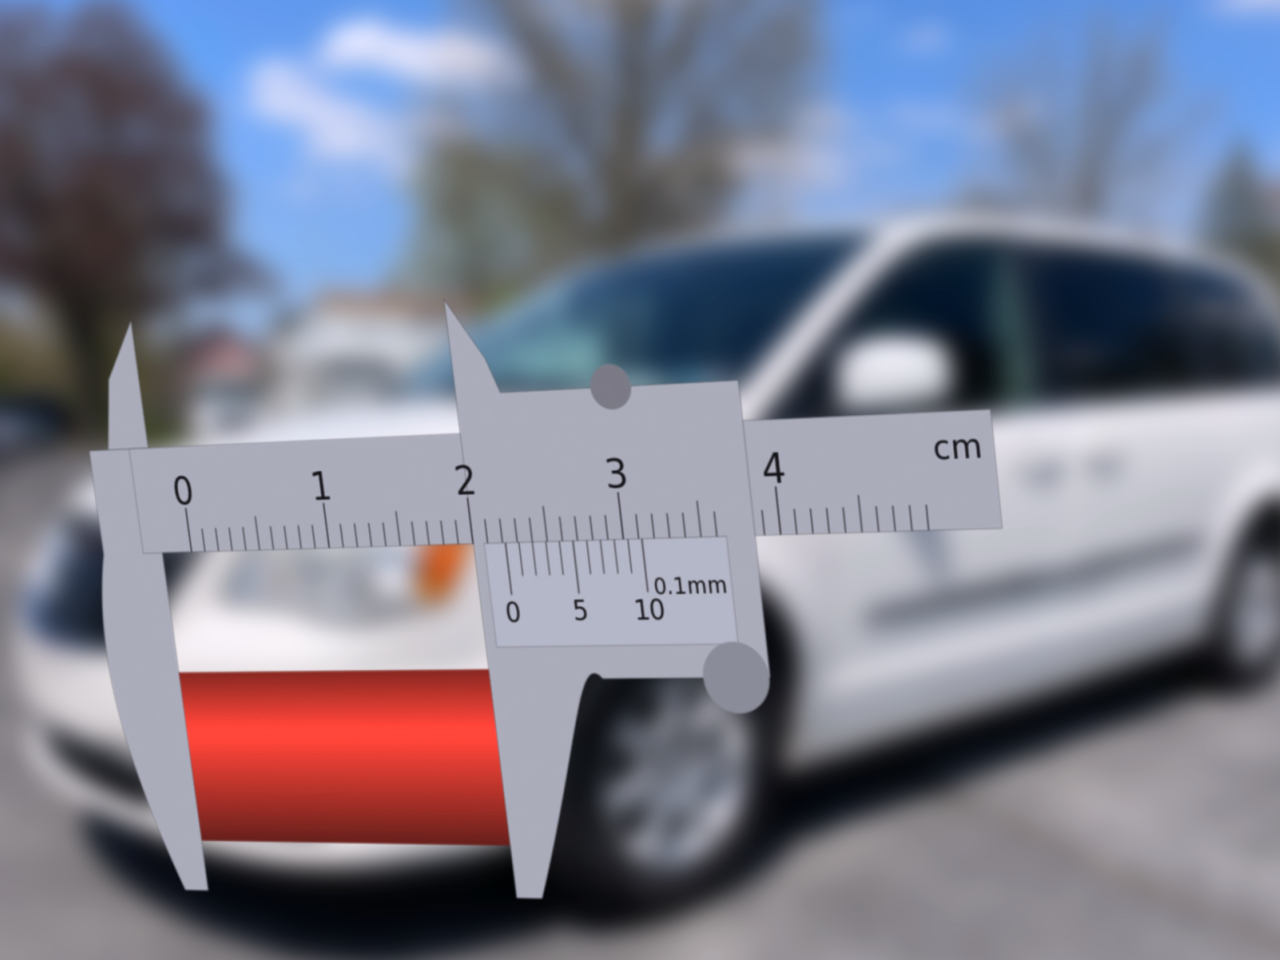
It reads 22.2 mm
